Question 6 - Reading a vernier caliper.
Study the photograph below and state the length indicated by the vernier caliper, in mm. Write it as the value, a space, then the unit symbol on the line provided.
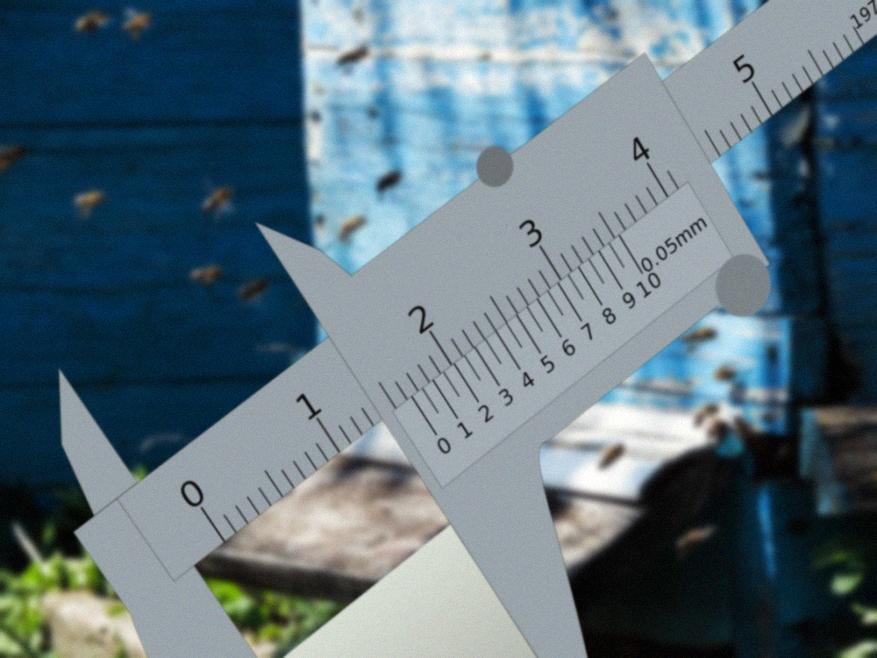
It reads 16.4 mm
